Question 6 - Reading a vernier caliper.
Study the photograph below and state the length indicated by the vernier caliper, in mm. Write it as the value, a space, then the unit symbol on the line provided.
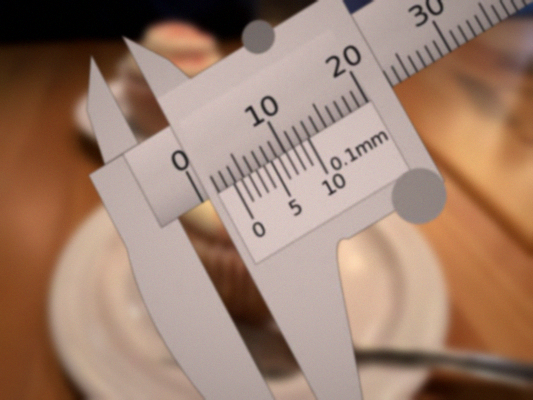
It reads 3.8 mm
